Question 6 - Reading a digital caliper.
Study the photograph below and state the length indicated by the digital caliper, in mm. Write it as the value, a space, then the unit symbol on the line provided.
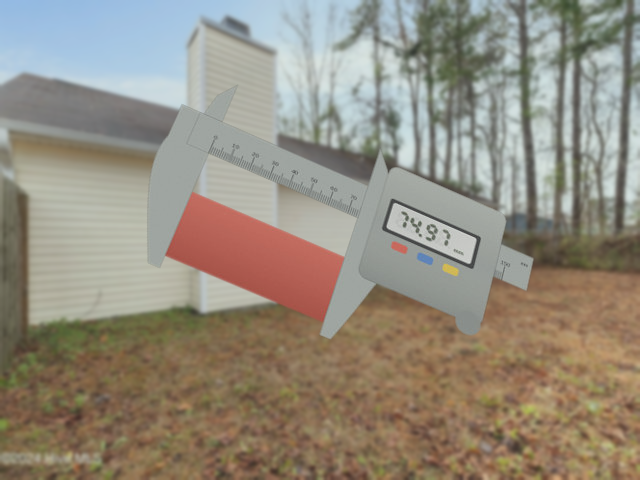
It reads 74.97 mm
